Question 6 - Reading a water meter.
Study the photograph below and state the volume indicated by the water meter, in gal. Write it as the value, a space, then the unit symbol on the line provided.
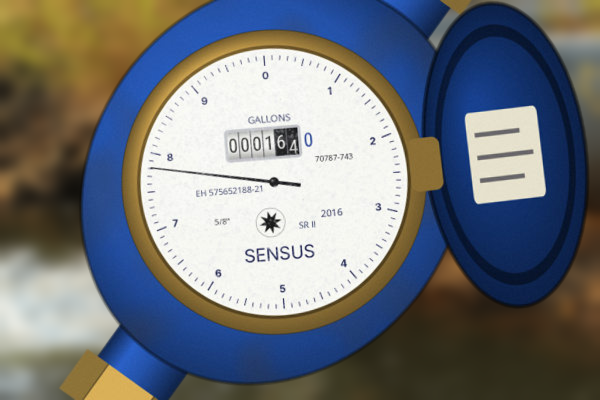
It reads 1637.8 gal
